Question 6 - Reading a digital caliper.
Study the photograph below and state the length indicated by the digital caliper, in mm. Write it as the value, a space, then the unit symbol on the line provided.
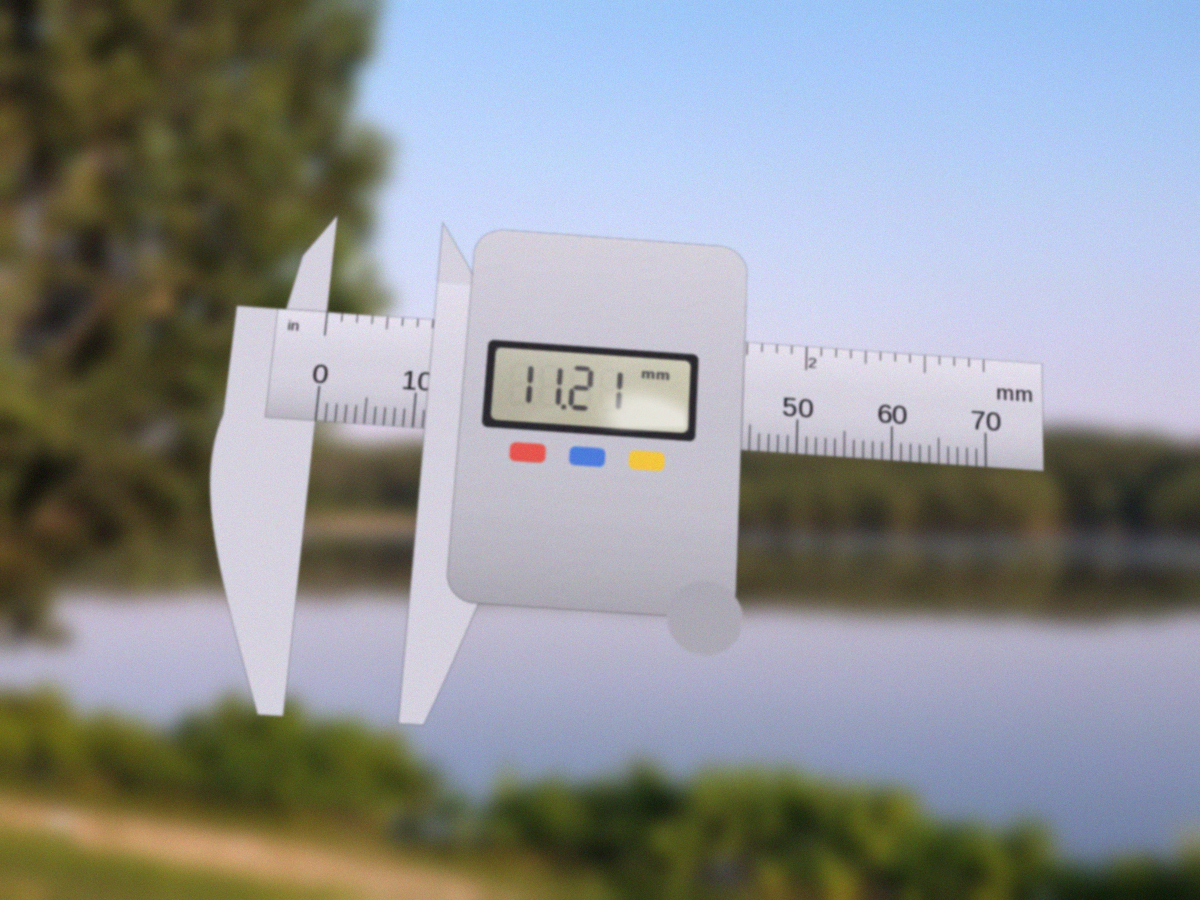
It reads 11.21 mm
